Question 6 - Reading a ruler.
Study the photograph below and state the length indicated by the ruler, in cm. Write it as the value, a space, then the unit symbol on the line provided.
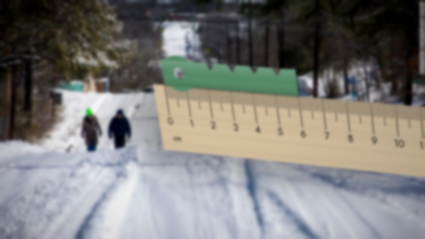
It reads 6 cm
